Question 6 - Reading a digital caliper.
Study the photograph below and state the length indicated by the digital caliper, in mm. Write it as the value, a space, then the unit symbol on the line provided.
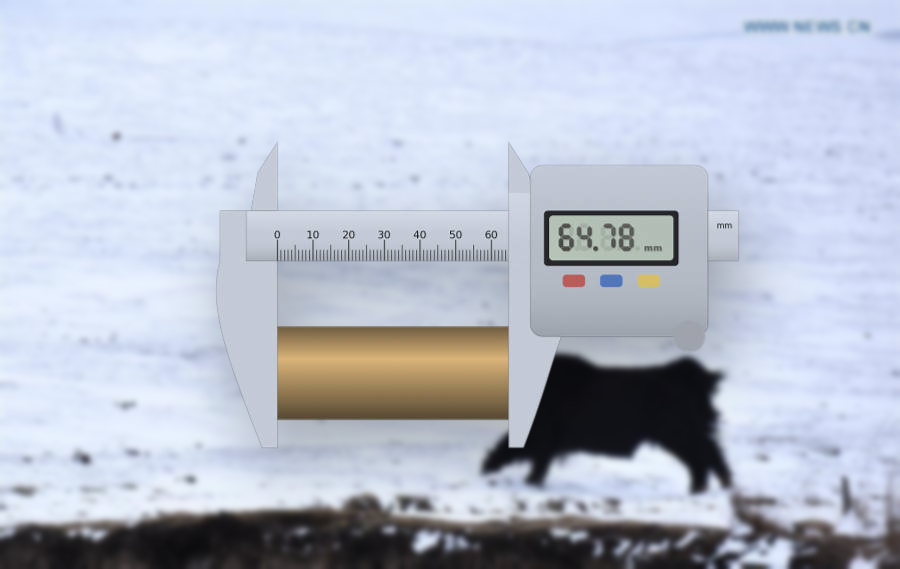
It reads 64.78 mm
